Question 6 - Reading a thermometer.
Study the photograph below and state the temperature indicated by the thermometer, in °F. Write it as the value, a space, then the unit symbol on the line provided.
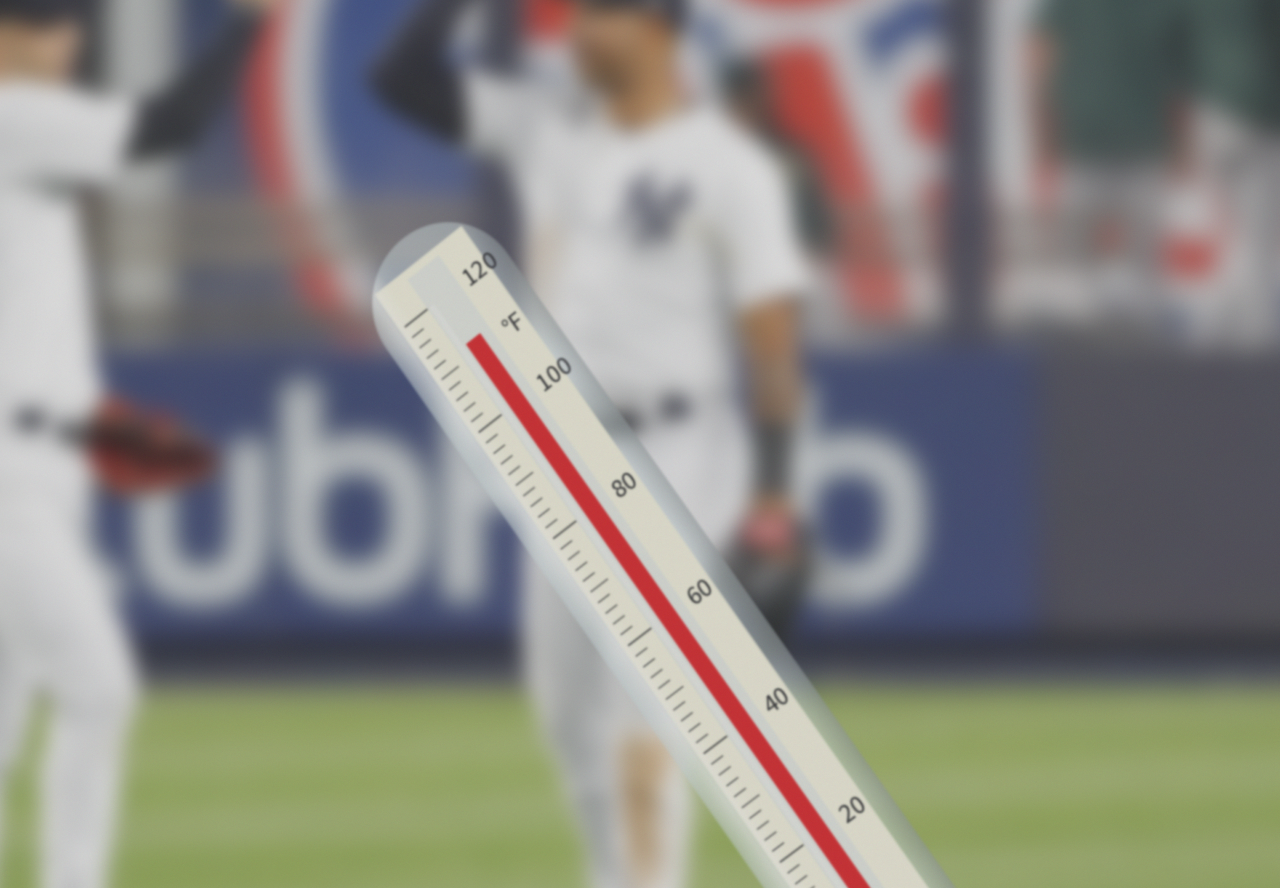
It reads 112 °F
